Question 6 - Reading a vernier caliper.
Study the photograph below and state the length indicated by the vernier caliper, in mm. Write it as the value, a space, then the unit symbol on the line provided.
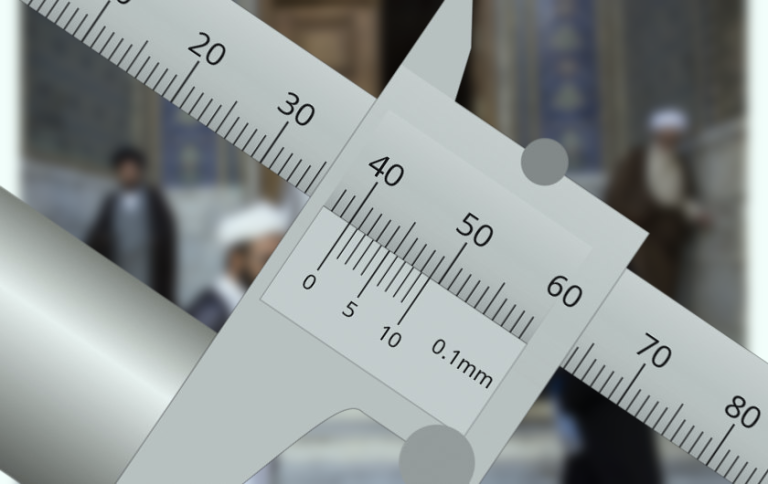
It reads 40.0 mm
